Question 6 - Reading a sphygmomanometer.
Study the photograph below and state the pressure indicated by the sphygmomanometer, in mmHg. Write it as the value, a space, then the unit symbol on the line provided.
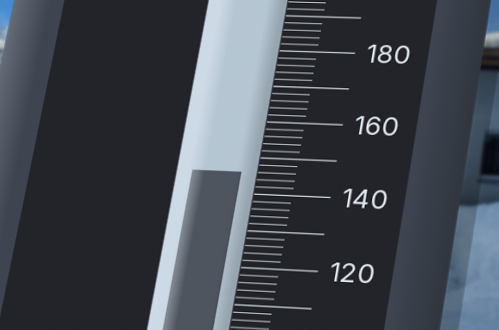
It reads 146 mmHg
